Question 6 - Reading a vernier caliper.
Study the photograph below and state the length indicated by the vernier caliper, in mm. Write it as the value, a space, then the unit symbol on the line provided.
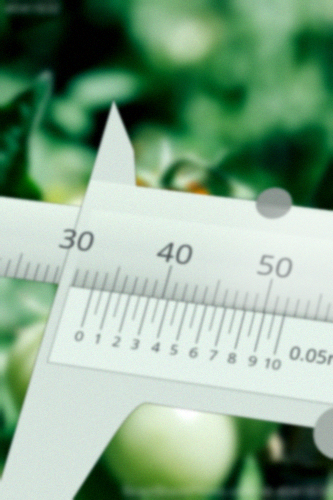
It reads 33.0 mm
